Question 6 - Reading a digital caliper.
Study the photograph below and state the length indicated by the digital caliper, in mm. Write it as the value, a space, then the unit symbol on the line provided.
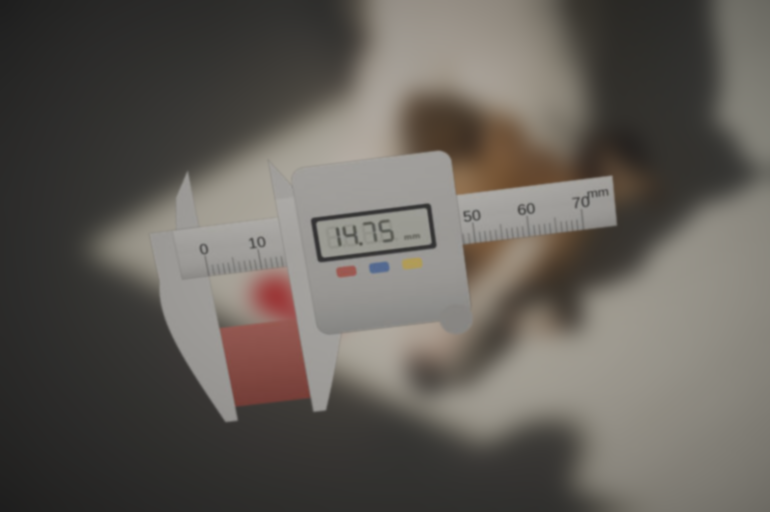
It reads 14.75 mm
